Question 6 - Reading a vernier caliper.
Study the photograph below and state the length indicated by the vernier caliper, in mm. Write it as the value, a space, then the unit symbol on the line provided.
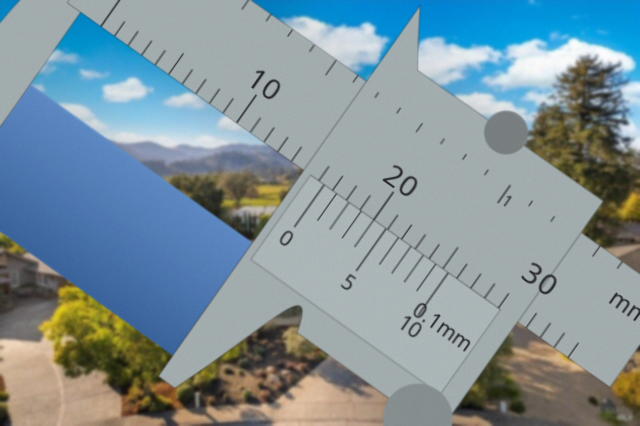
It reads 16.4 mm
